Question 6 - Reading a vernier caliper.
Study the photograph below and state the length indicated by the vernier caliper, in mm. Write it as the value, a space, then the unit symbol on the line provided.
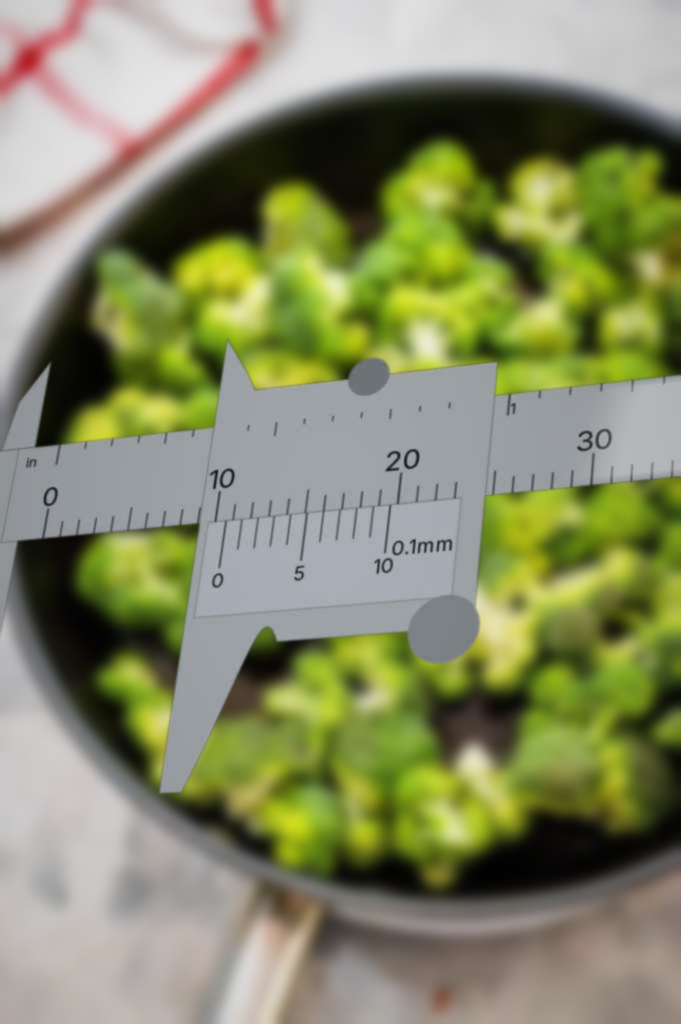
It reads 10.6 mm
